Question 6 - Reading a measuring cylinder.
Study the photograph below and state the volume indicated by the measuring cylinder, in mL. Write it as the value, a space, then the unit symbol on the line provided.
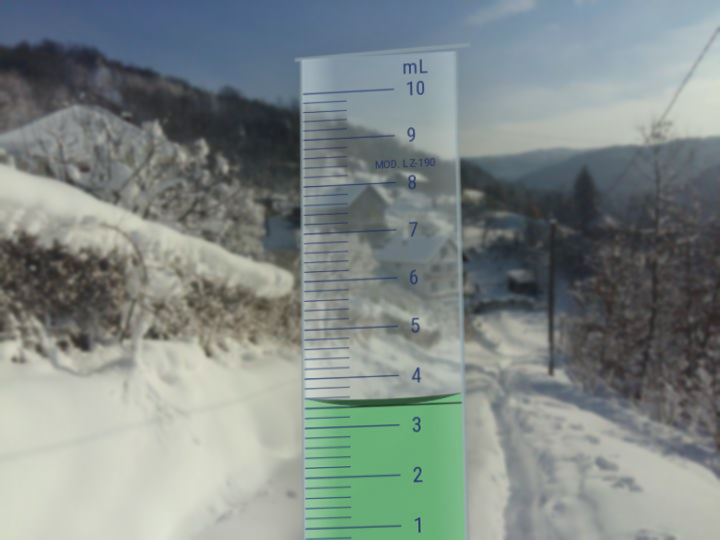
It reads 3.4 mL
